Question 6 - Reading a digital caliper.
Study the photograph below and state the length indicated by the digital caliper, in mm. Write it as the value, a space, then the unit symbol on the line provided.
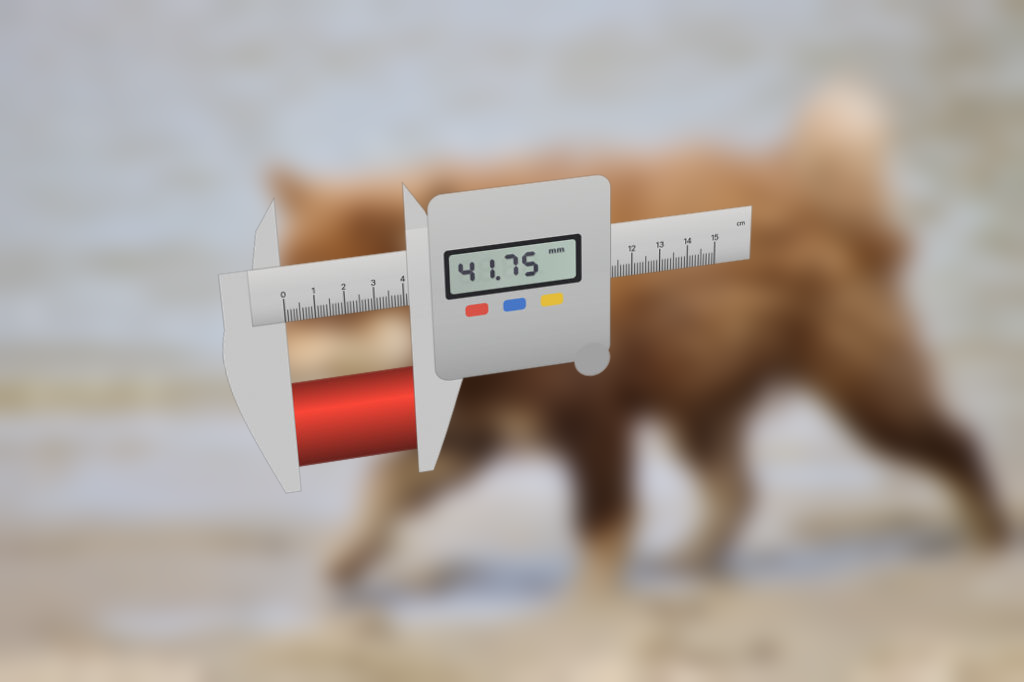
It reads 41.75 mm
